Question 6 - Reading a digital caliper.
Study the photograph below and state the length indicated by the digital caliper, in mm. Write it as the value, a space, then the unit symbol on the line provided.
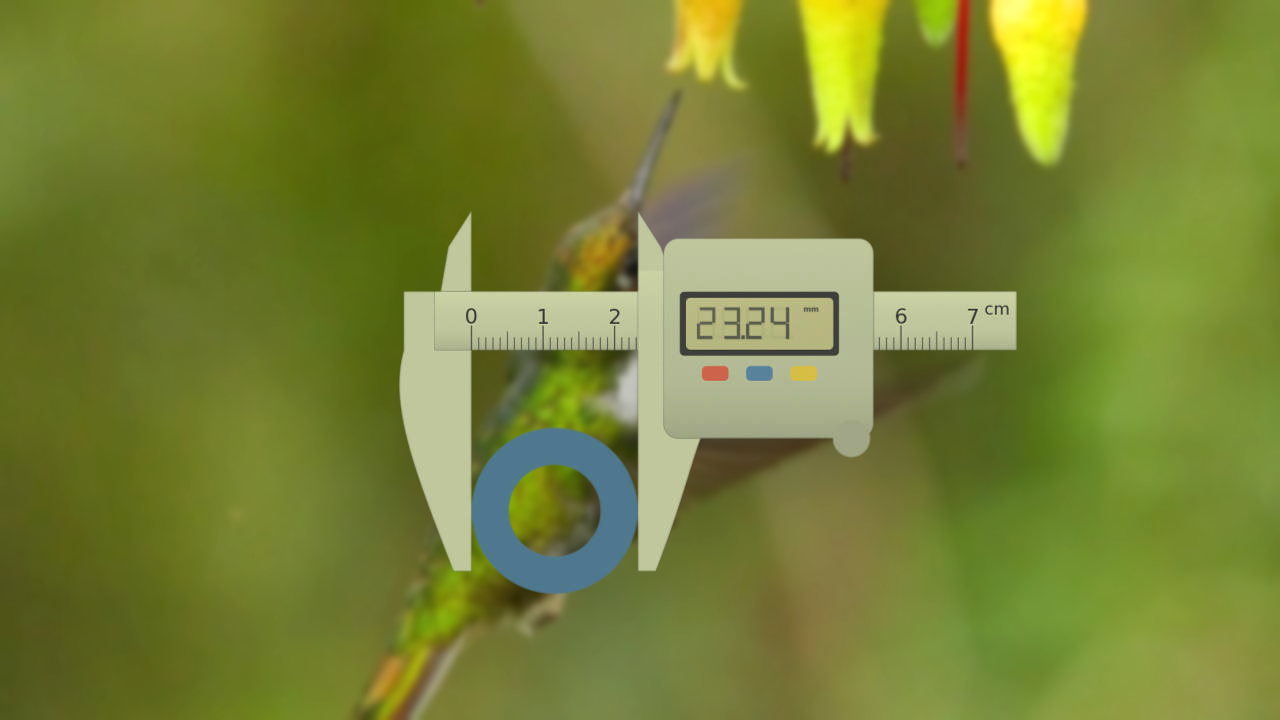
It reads 23.24 mm
